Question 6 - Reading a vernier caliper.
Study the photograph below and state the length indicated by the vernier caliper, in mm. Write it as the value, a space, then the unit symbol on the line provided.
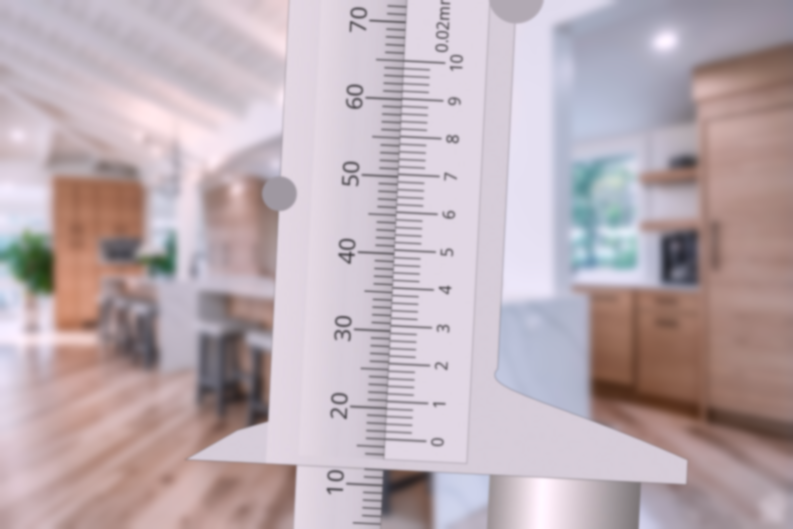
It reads 16.0 mm
